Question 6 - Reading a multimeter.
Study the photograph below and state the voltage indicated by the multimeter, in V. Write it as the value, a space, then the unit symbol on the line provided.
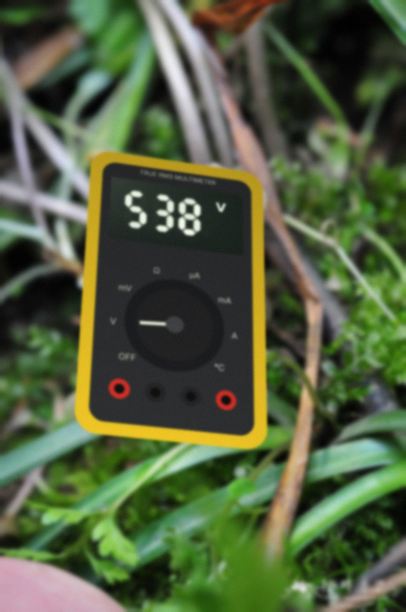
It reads 538 V
